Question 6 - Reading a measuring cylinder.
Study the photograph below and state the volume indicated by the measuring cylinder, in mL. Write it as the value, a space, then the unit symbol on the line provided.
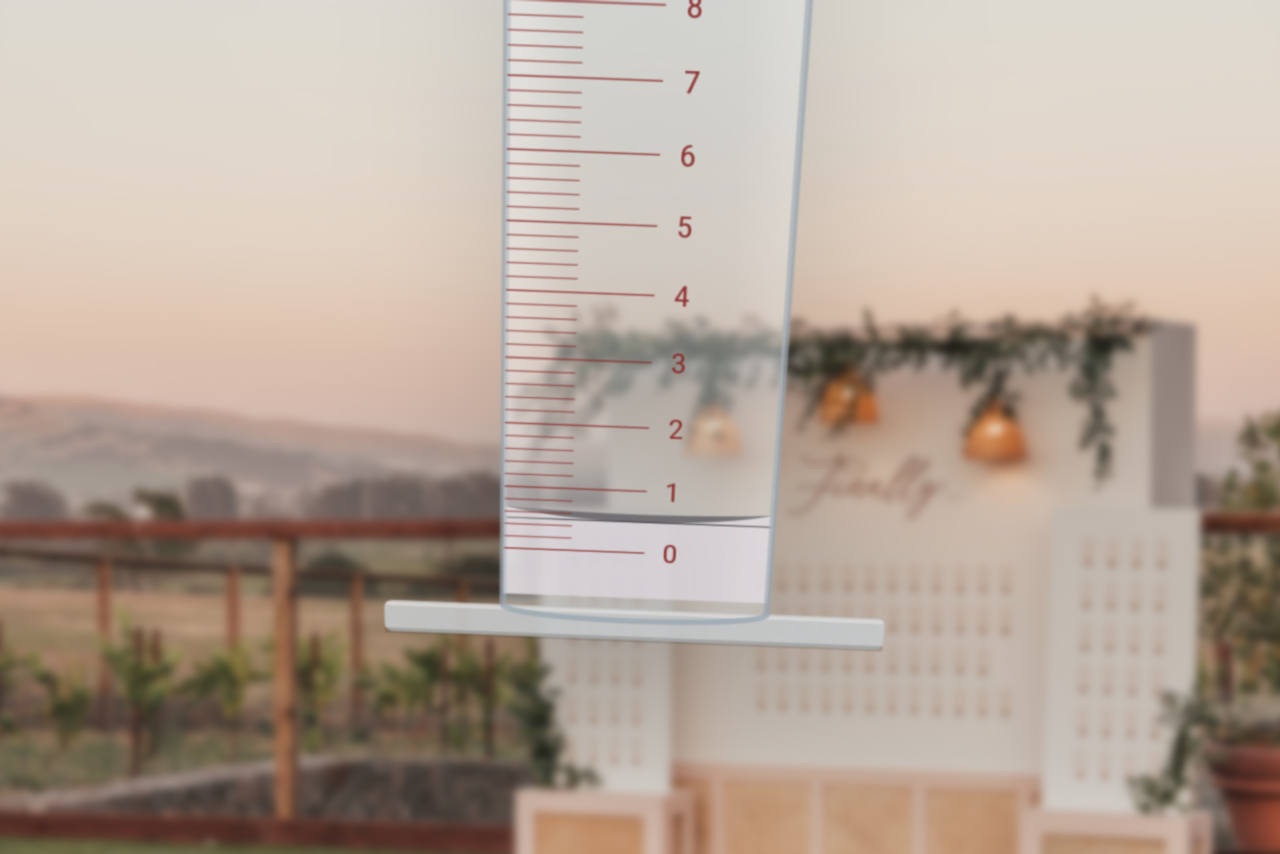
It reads 0.5 mL
